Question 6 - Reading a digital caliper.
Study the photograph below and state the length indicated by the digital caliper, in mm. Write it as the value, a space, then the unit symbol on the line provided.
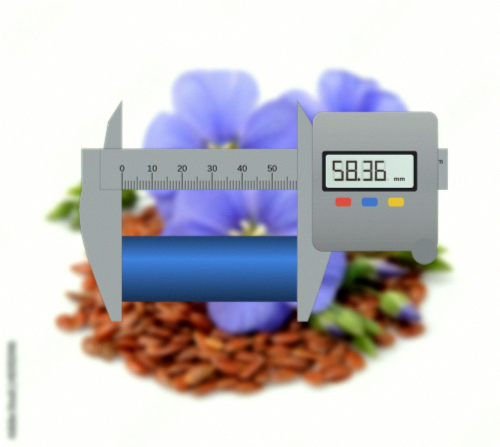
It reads 58.36 mm
